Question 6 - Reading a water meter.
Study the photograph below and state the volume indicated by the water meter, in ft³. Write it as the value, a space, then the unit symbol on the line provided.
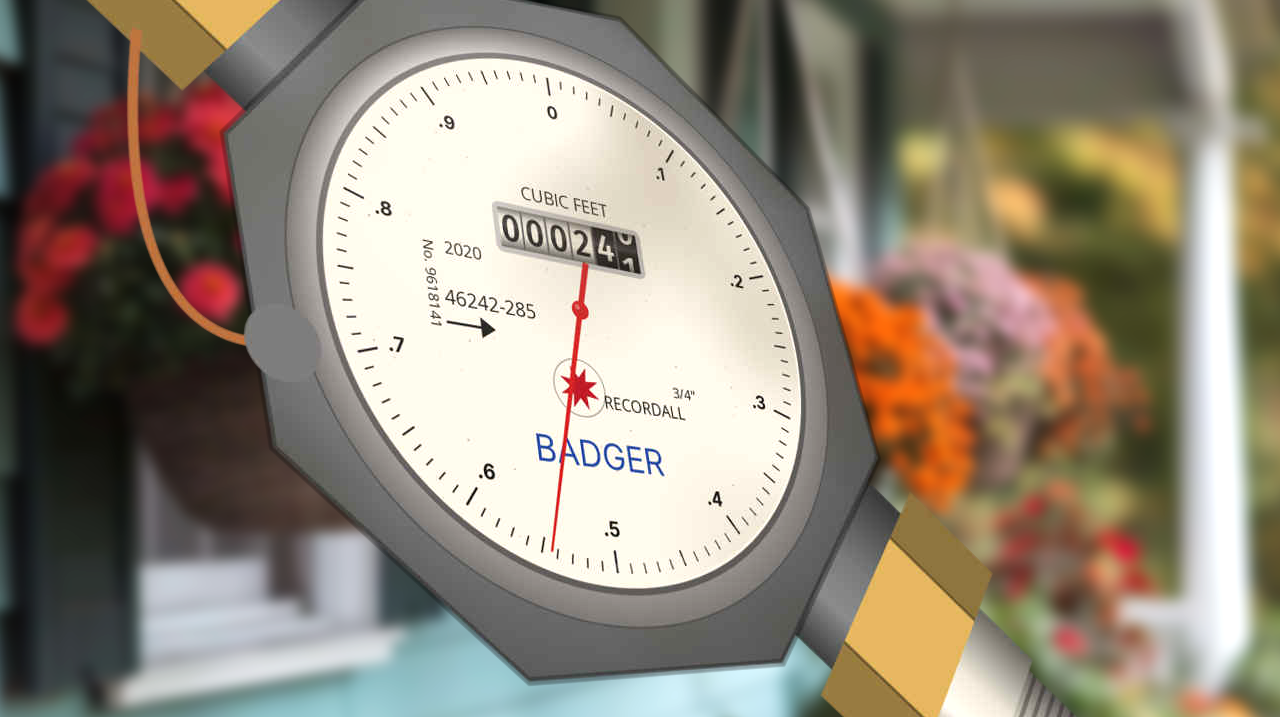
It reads 240.54 ft³
